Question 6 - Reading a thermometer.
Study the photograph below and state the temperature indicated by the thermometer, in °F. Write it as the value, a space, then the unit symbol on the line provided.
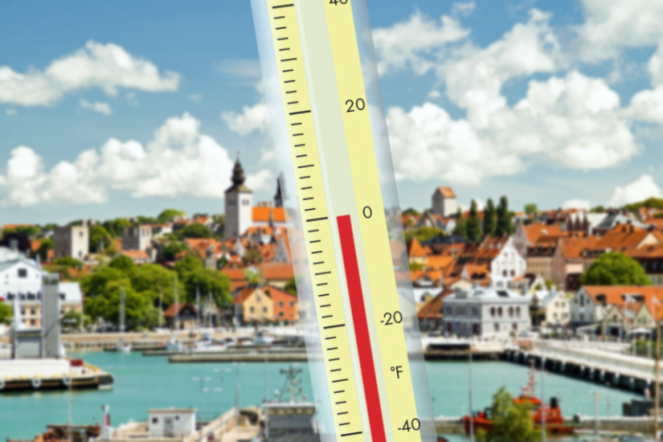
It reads 0 °F
